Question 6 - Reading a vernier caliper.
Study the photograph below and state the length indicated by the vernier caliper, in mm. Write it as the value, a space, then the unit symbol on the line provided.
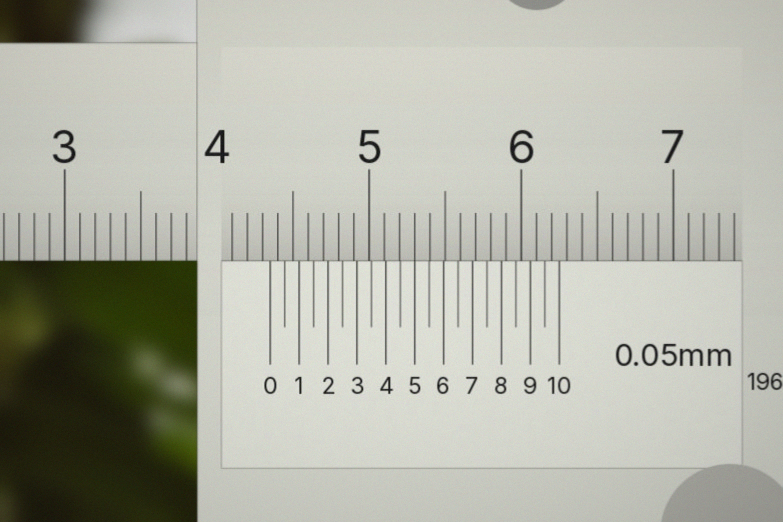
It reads 43.5 mm
